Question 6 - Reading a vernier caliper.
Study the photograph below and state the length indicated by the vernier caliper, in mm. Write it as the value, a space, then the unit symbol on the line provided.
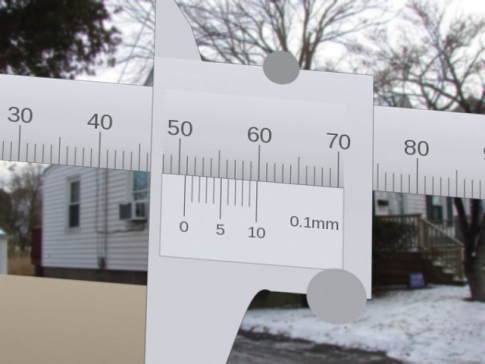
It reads 50.8 mm
